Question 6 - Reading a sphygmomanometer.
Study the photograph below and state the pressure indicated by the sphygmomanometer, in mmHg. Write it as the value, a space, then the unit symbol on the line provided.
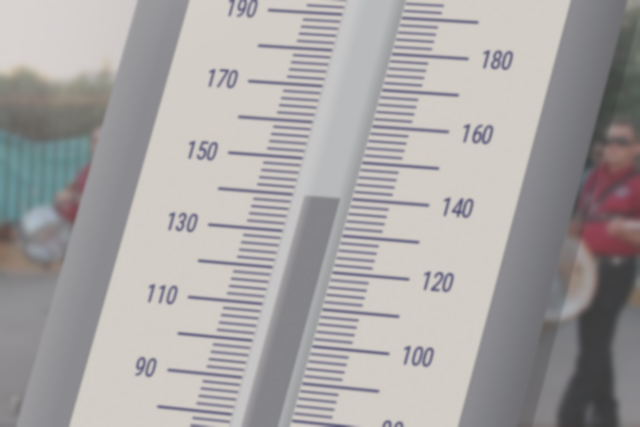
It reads 140 mmHg
